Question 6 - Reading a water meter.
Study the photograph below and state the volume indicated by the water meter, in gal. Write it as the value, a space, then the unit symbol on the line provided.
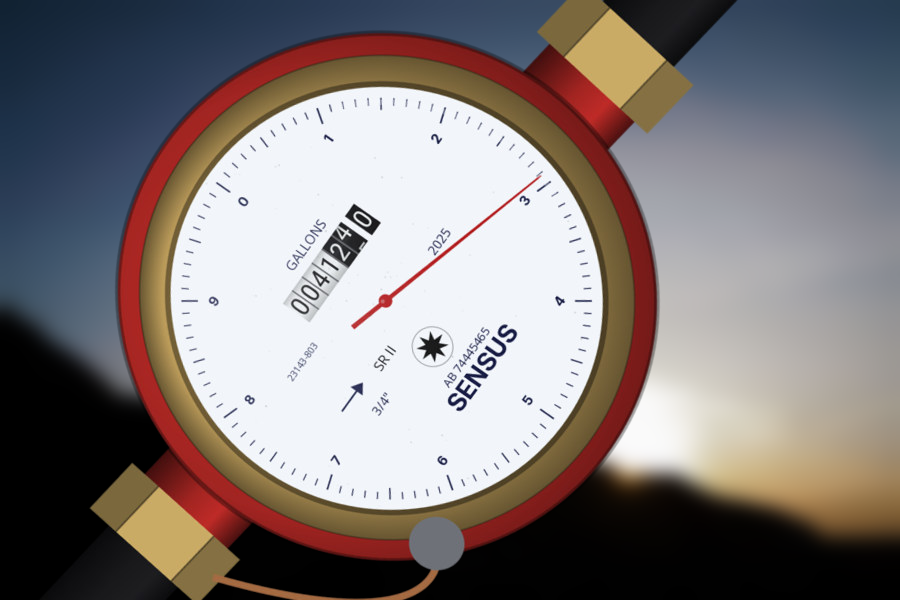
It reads 41242.9 gal
